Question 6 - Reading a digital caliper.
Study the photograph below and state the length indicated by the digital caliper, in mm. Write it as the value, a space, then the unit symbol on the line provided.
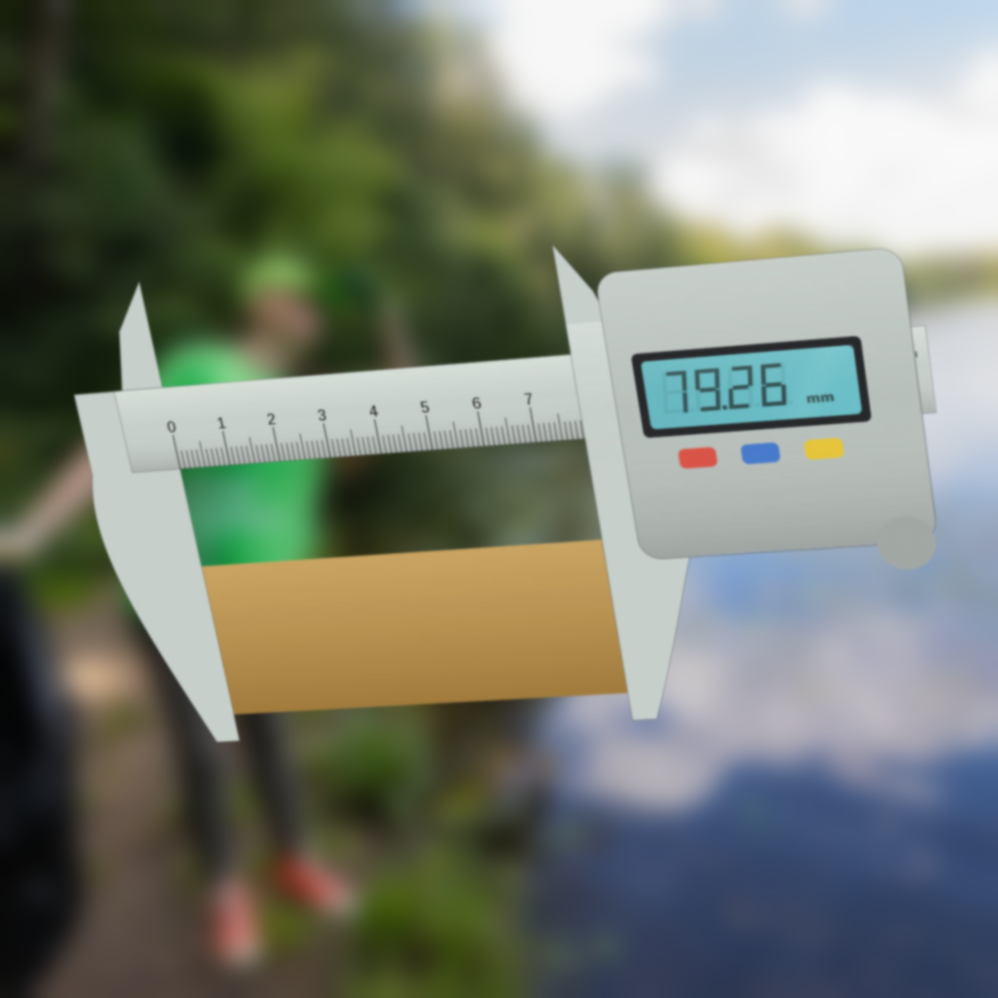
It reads 79.26 mm
